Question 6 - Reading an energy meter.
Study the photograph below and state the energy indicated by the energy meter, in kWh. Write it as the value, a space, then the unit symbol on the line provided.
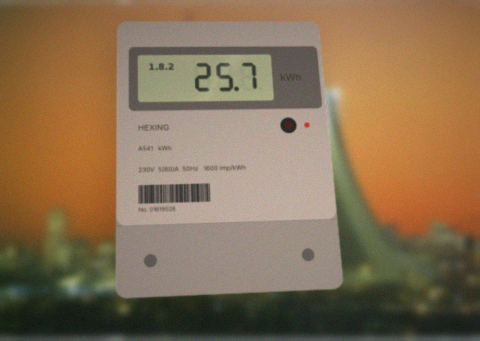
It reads 25.7 kWh
